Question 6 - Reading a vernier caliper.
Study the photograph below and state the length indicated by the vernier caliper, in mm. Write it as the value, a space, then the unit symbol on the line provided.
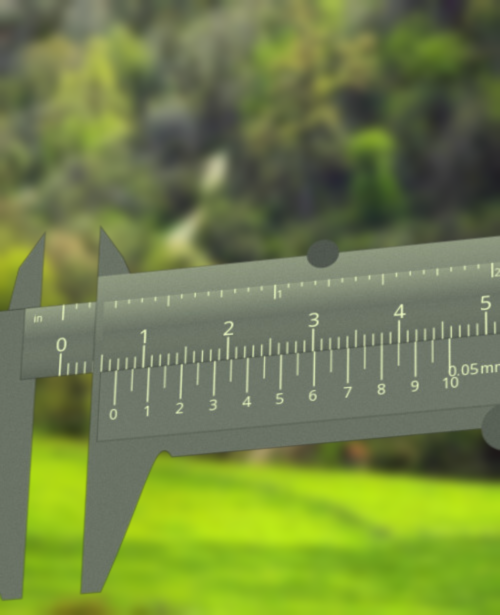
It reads 6.8 mm
